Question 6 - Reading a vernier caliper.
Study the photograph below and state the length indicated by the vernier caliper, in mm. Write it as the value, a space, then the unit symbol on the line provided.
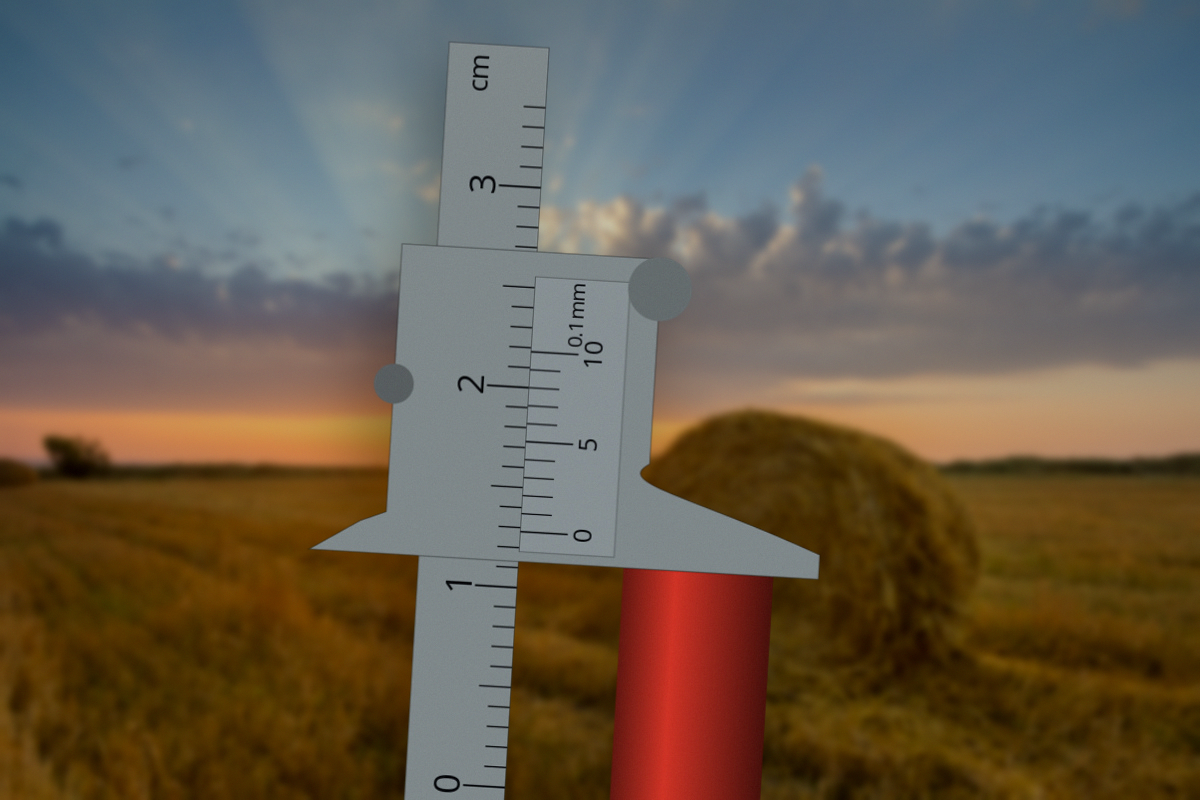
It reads 12.8 mm
